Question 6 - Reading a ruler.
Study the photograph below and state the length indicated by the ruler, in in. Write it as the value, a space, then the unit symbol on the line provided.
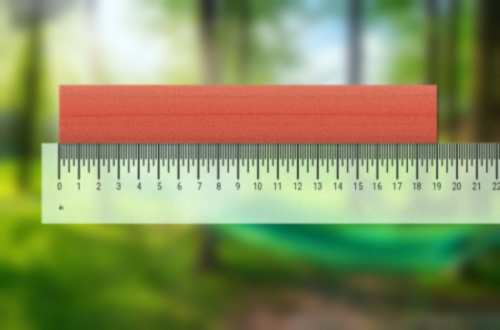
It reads 19 in
